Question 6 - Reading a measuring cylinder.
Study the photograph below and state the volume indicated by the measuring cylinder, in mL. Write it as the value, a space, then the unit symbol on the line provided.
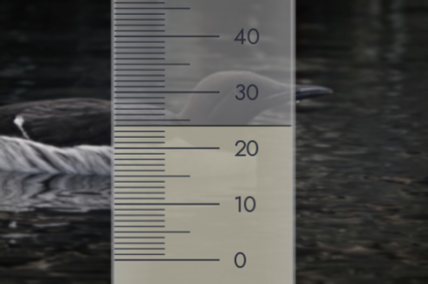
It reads 24 mL
